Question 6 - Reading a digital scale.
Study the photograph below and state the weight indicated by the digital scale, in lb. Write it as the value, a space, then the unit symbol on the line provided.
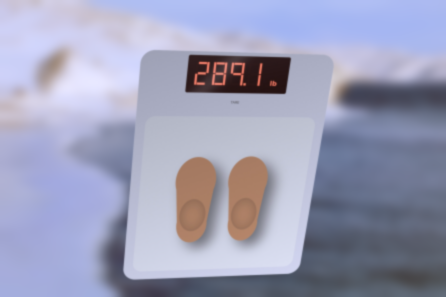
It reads 289.1 lb
